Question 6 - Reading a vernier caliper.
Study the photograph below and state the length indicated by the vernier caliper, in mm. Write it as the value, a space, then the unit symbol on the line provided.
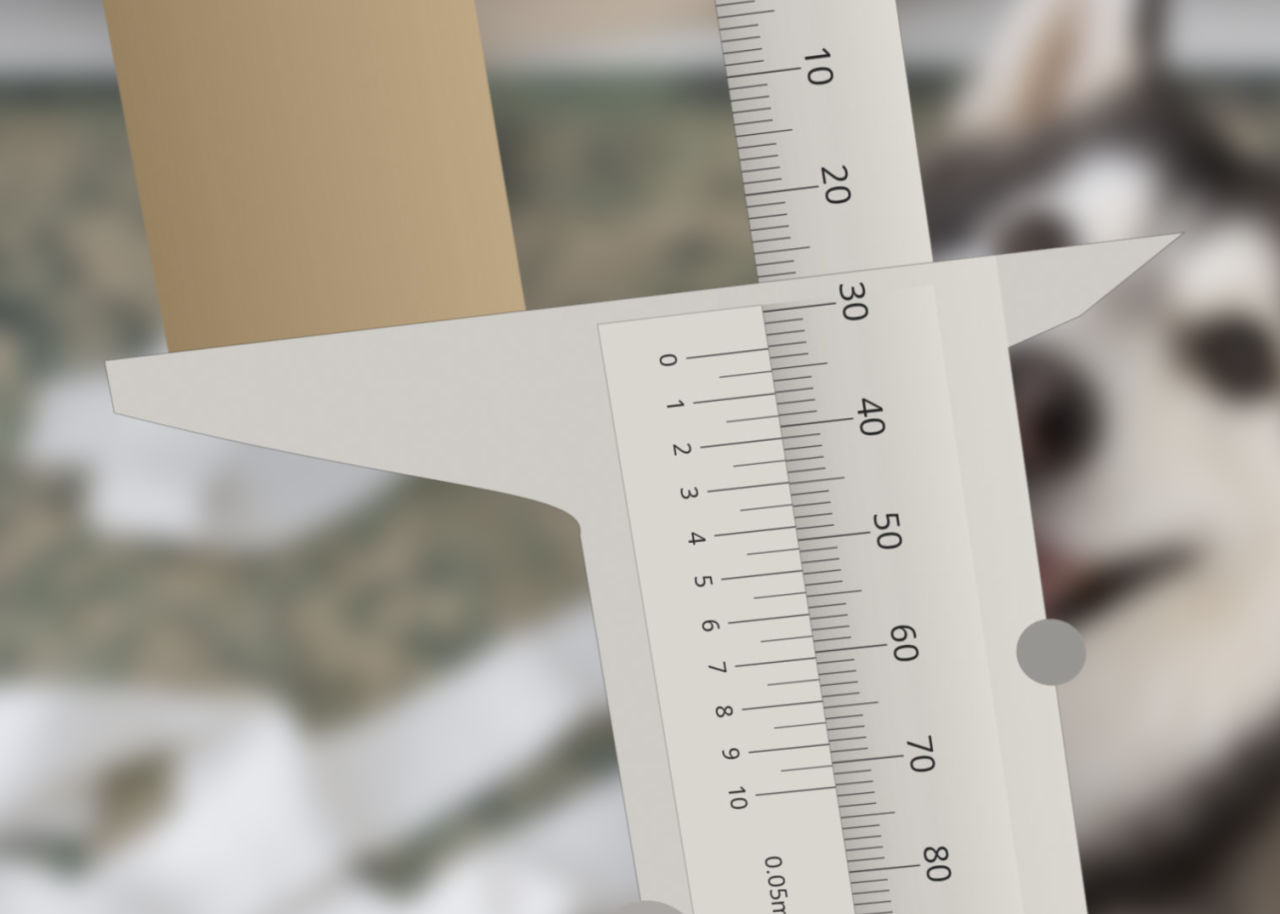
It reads 33.2 mm
